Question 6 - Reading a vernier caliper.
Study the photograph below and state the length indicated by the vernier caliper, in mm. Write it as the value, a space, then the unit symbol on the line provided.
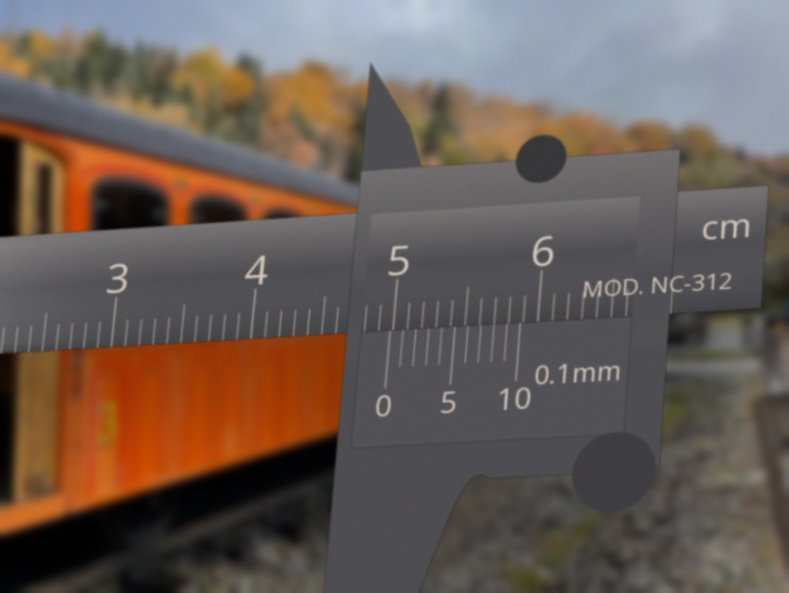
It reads 49.8 mm
